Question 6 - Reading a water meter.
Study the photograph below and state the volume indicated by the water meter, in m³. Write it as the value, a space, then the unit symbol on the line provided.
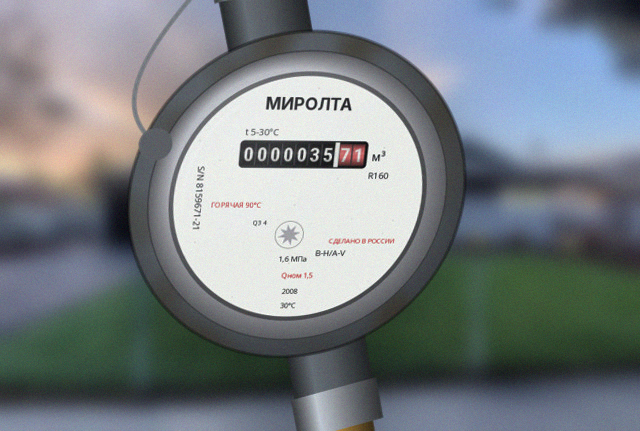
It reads 35.71 m³
